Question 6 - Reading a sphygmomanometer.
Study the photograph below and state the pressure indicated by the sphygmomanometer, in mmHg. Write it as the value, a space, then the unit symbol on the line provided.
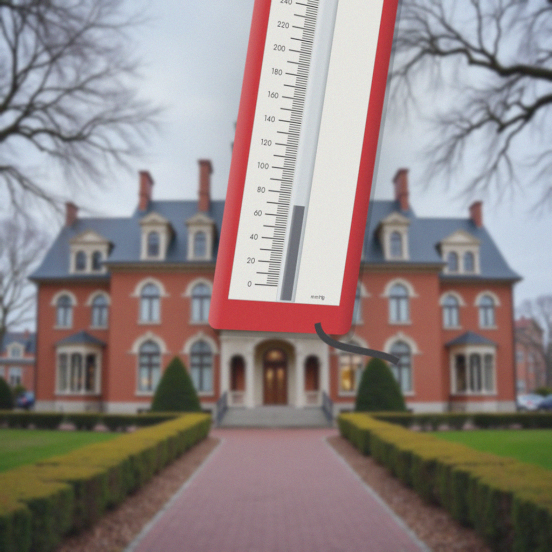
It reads 70 mmHg
